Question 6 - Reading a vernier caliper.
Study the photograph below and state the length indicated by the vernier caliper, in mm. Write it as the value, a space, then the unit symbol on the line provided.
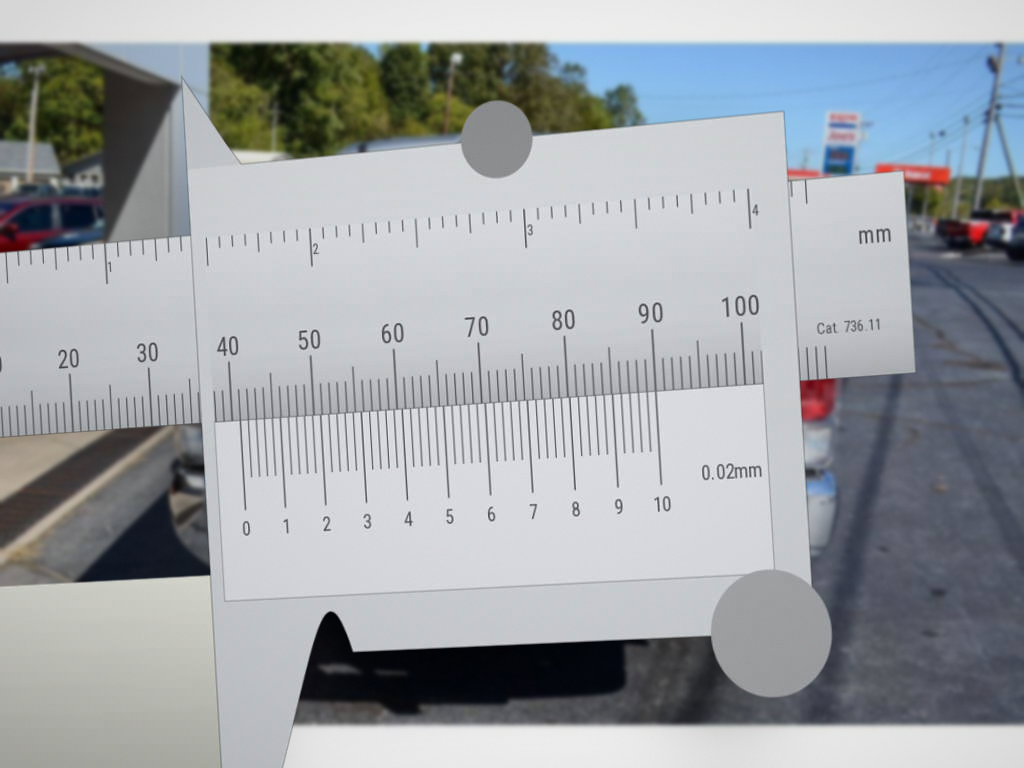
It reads 41.0 mm
